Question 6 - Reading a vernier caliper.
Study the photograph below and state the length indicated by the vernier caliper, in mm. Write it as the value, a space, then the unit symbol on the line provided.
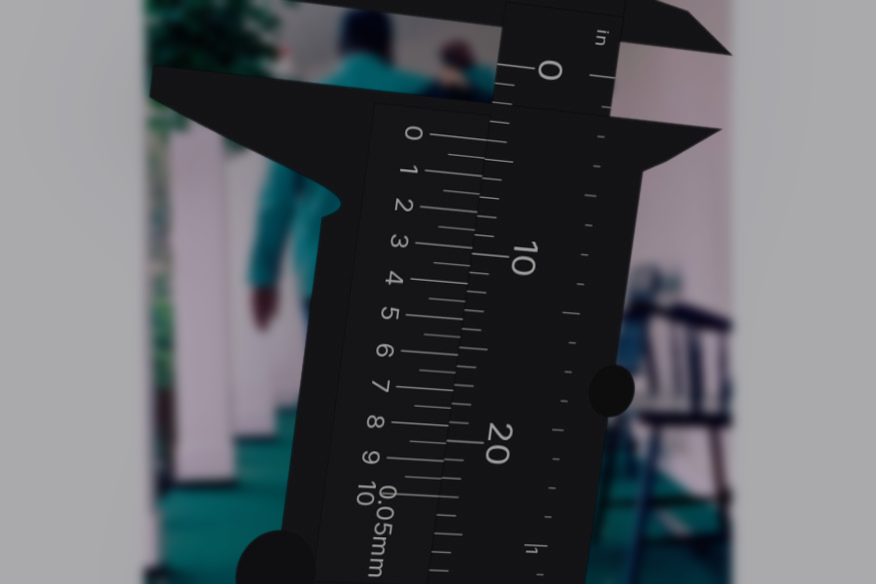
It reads 4.0 mm
